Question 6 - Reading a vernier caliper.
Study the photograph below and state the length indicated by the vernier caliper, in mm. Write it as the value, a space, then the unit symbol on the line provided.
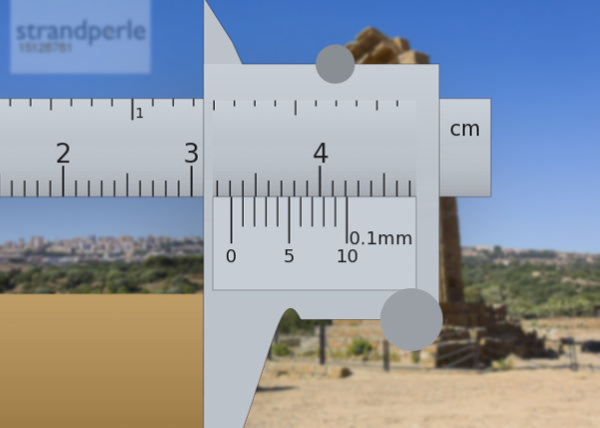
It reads 33.1 mm
